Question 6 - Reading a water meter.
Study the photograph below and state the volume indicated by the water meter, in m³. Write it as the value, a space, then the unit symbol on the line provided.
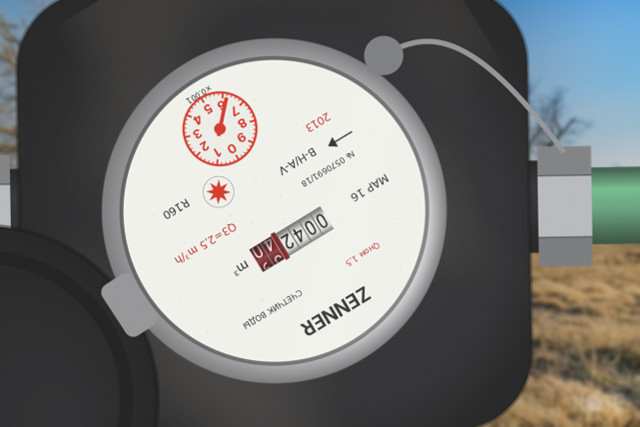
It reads 42.396 m³
